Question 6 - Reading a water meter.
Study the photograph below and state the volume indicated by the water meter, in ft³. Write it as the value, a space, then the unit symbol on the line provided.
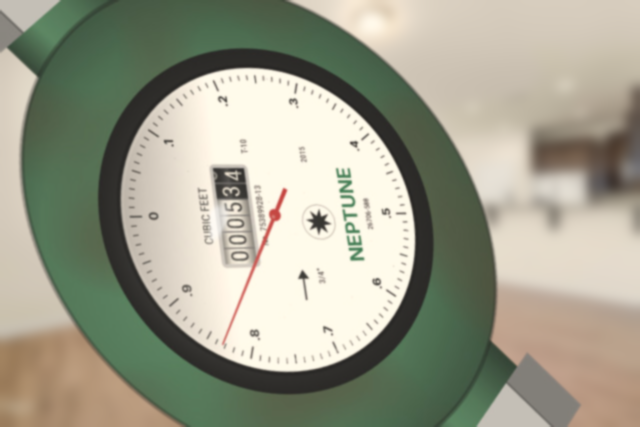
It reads 533.83 ft³
